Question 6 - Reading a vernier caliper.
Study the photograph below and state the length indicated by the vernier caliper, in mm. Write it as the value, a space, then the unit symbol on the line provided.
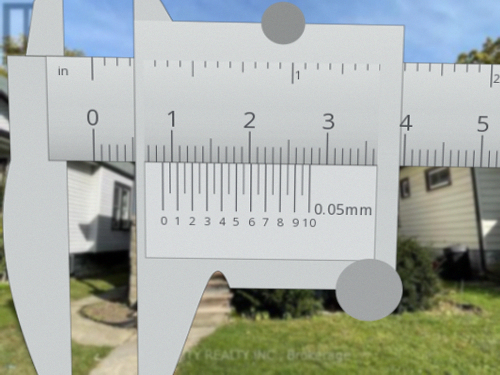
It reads 8.8 mm
